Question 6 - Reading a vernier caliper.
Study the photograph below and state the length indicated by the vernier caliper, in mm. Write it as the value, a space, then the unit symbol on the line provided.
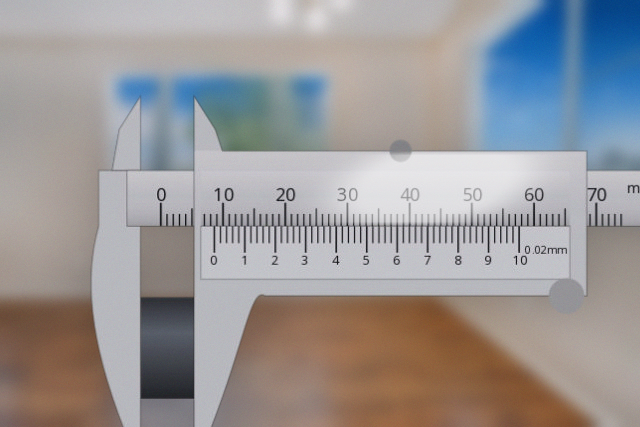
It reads 8.6 mm
